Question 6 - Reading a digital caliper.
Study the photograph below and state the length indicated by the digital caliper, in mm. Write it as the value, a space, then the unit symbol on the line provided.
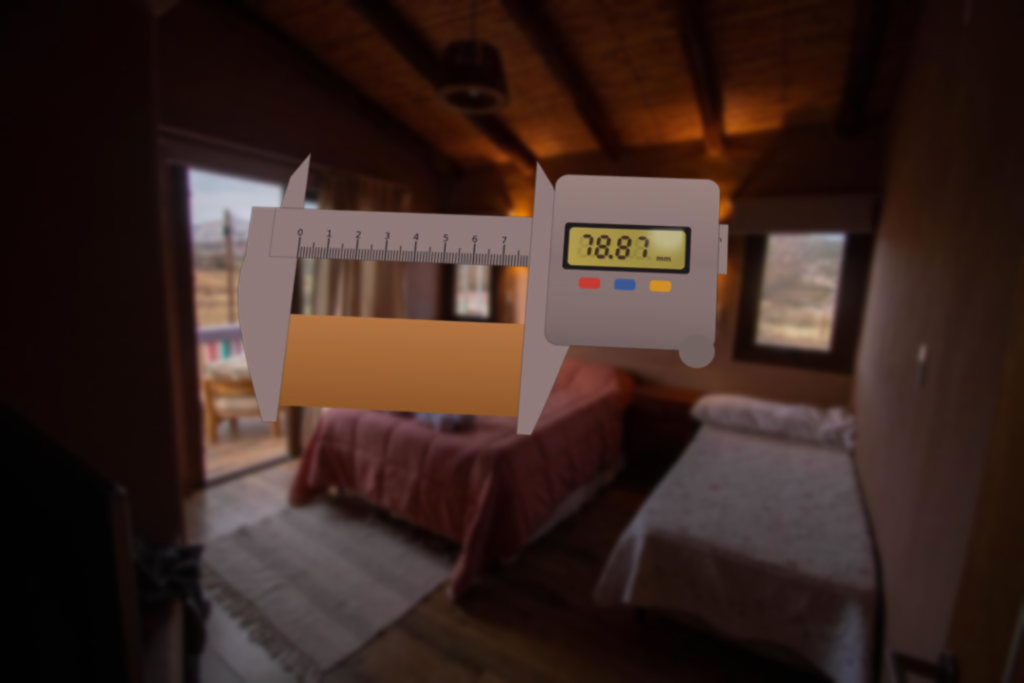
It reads 78.87 mm
